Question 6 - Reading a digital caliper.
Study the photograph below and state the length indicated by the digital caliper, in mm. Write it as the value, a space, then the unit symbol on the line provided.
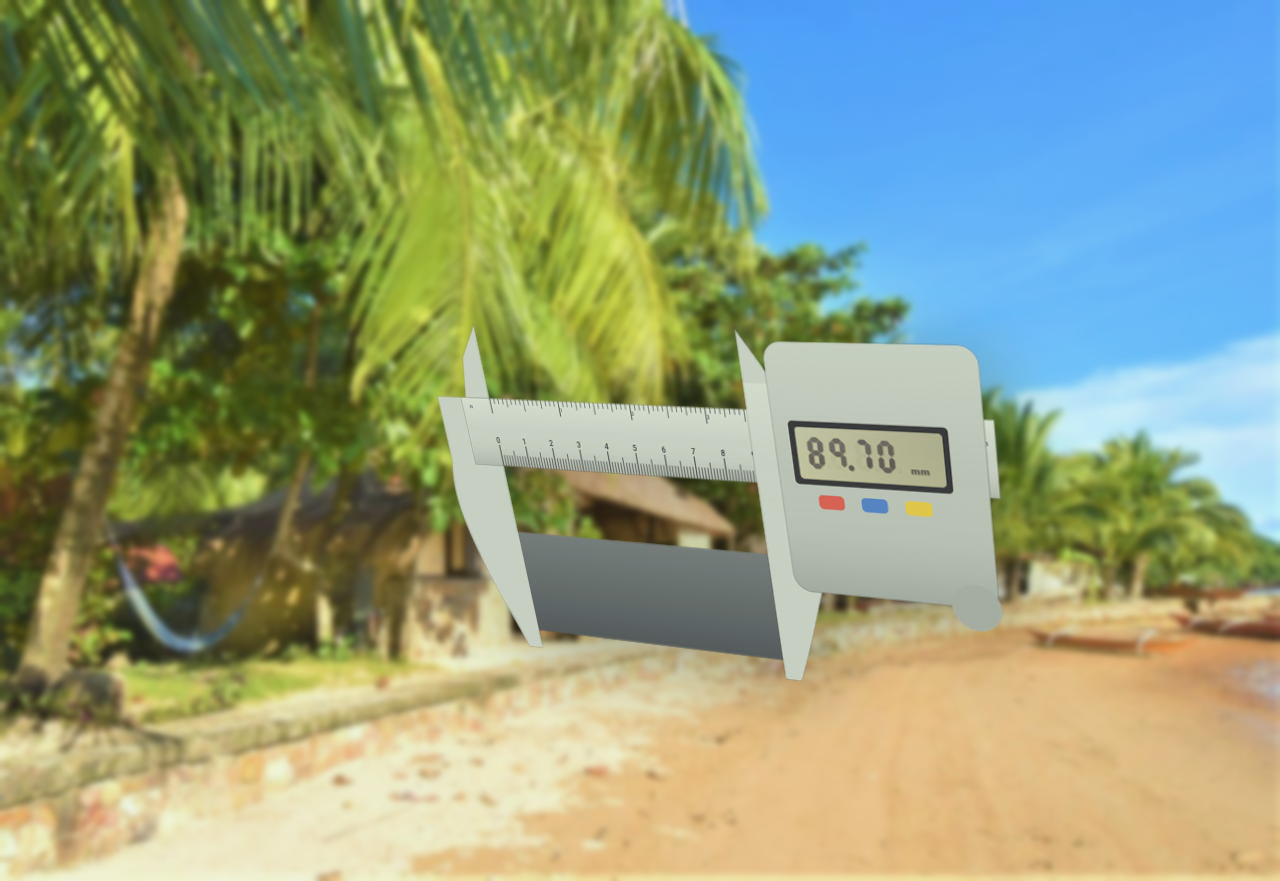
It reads 89.70 mm
